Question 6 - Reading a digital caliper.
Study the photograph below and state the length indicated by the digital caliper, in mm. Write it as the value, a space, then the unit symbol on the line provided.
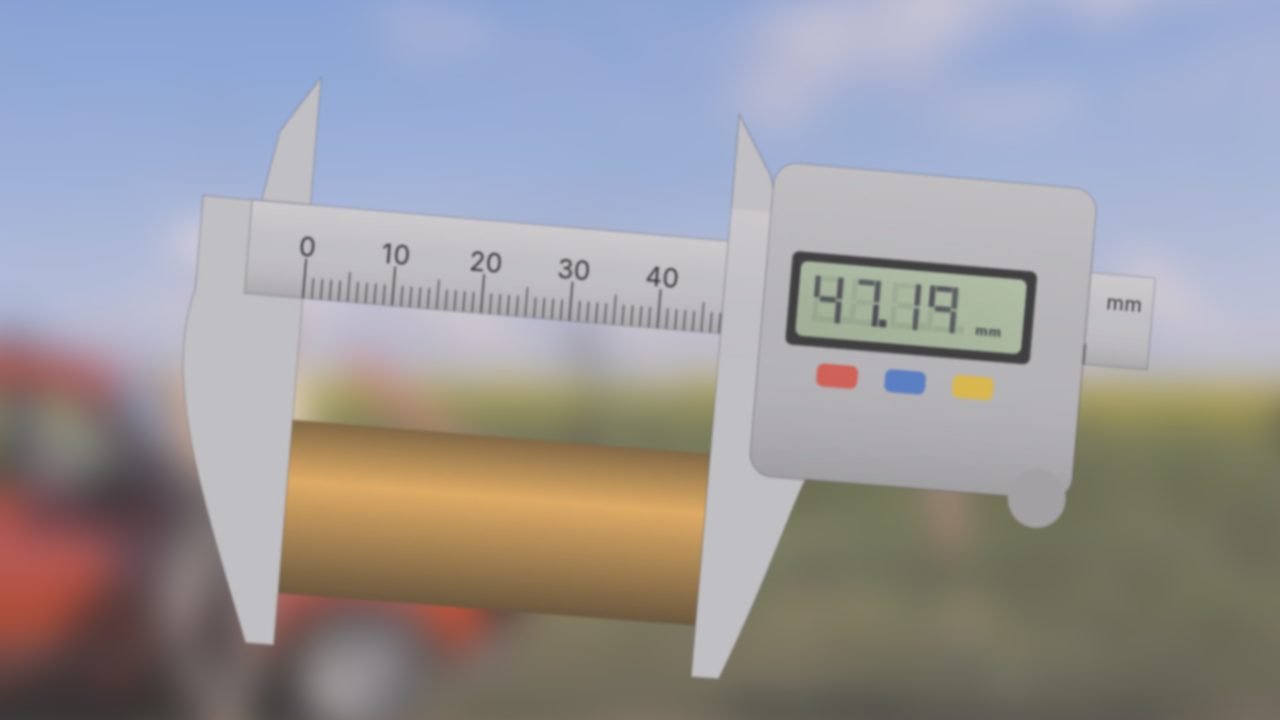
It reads 47.19 mm
